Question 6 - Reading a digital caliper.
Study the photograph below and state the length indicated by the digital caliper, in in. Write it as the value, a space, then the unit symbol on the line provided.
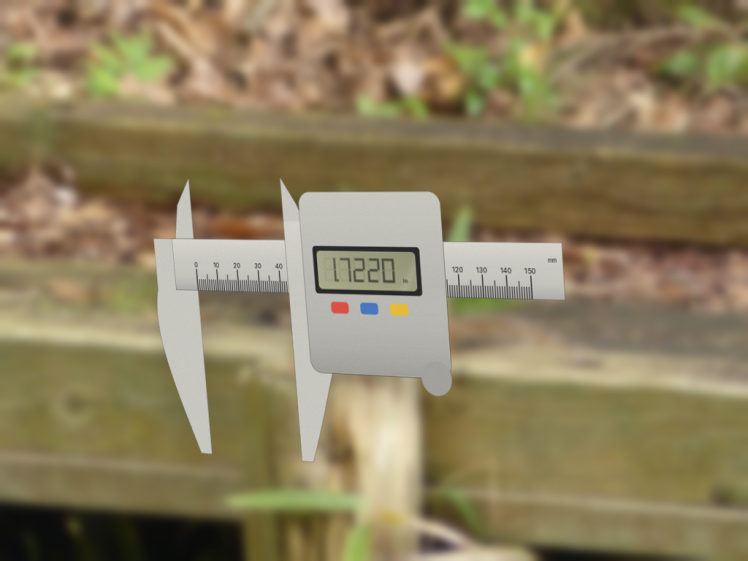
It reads 1.7220 in
